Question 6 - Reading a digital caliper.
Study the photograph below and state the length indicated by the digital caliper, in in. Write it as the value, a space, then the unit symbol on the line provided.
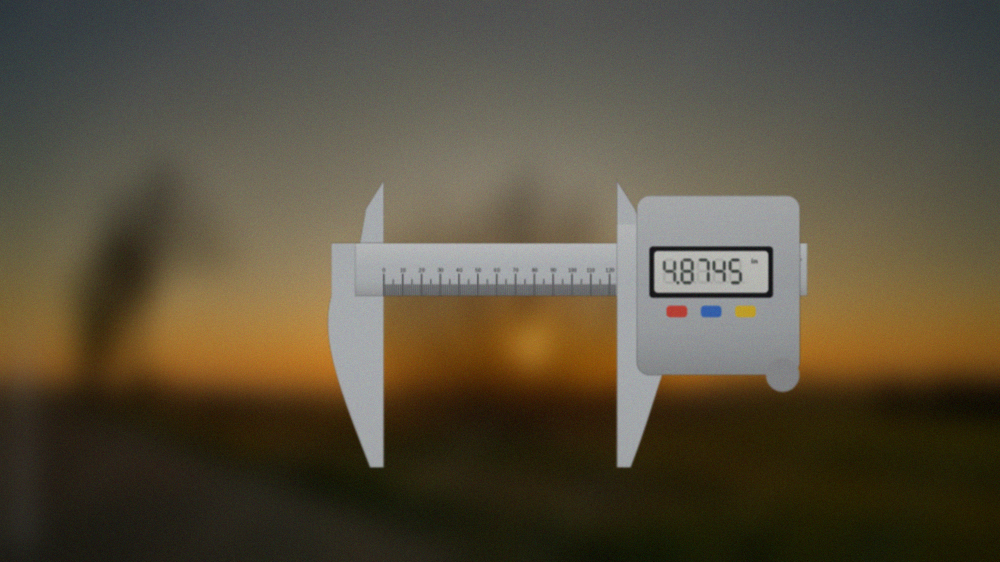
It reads 4.8745 in
